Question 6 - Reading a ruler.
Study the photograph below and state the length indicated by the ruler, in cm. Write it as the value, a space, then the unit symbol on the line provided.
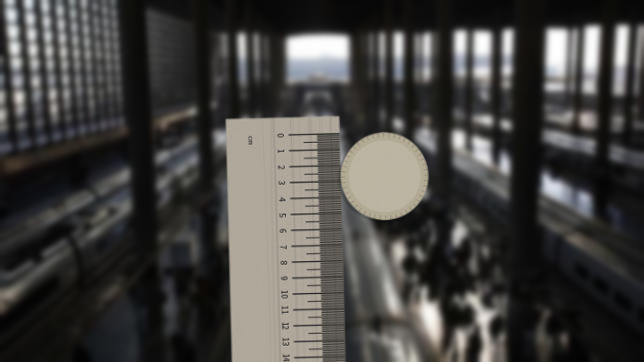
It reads 5.5 cm
